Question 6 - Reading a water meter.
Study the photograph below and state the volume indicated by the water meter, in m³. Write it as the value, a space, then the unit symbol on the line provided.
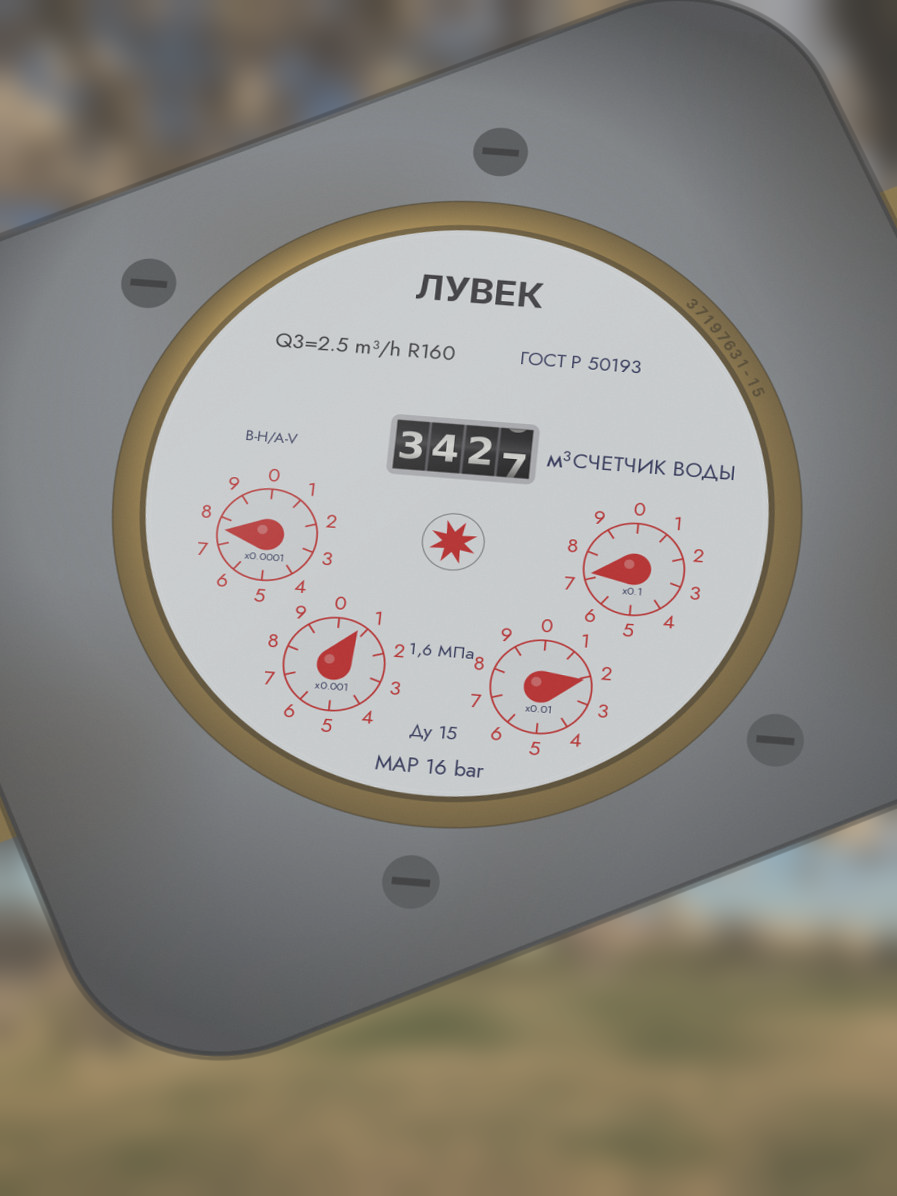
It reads 3426.7207 m³
